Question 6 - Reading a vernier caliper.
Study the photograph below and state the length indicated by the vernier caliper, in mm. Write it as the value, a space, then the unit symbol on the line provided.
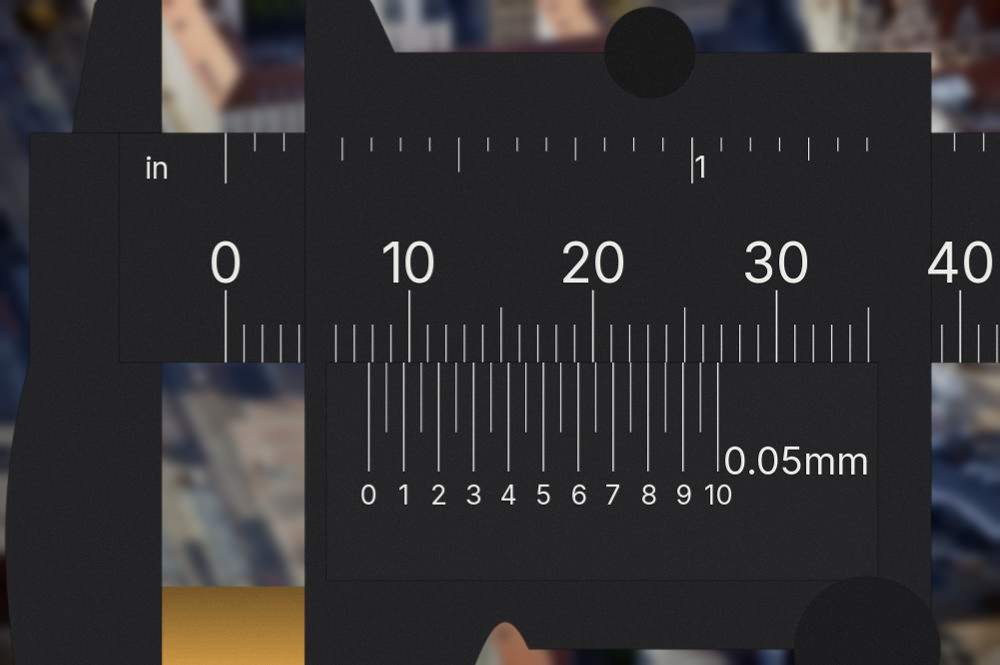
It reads 7.8 mm
